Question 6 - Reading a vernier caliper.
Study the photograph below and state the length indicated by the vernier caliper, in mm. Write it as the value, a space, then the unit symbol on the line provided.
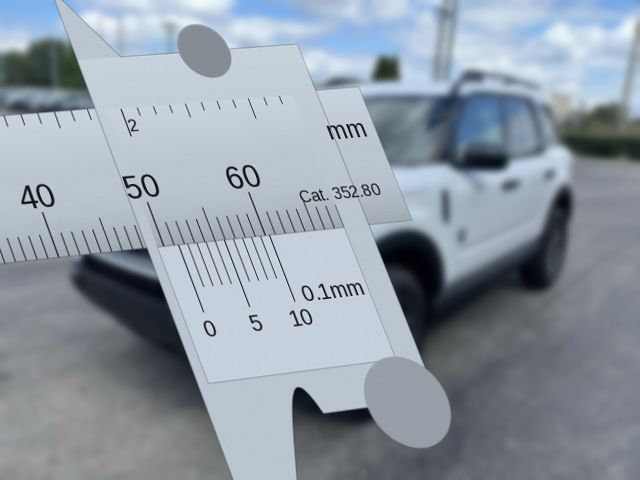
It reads 51.4 mm
